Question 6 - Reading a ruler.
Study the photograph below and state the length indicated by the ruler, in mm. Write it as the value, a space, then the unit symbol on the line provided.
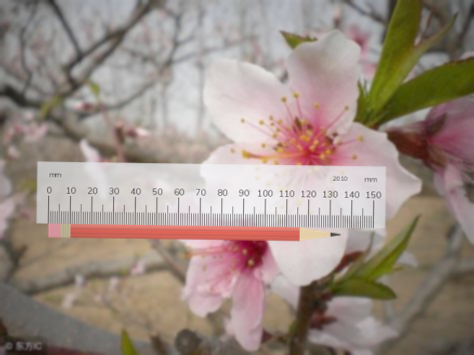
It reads 135 mm
